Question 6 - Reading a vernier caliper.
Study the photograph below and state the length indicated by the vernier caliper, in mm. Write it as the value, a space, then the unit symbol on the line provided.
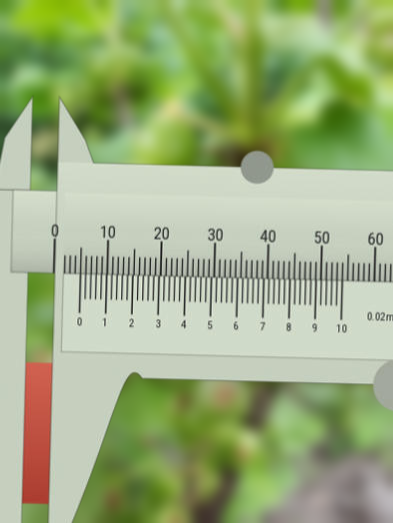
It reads 5.0 mm
